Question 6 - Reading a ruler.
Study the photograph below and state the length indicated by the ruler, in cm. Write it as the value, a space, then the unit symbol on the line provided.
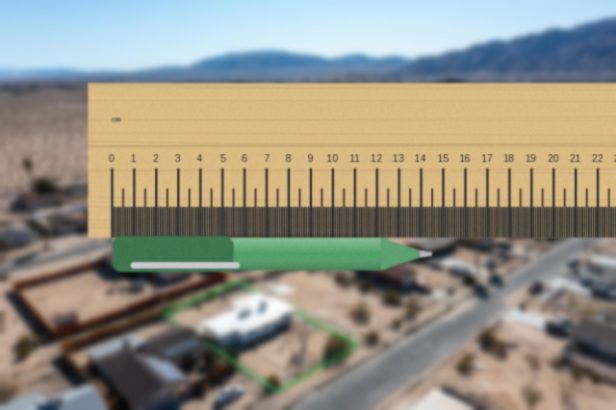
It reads 14.5 cm
